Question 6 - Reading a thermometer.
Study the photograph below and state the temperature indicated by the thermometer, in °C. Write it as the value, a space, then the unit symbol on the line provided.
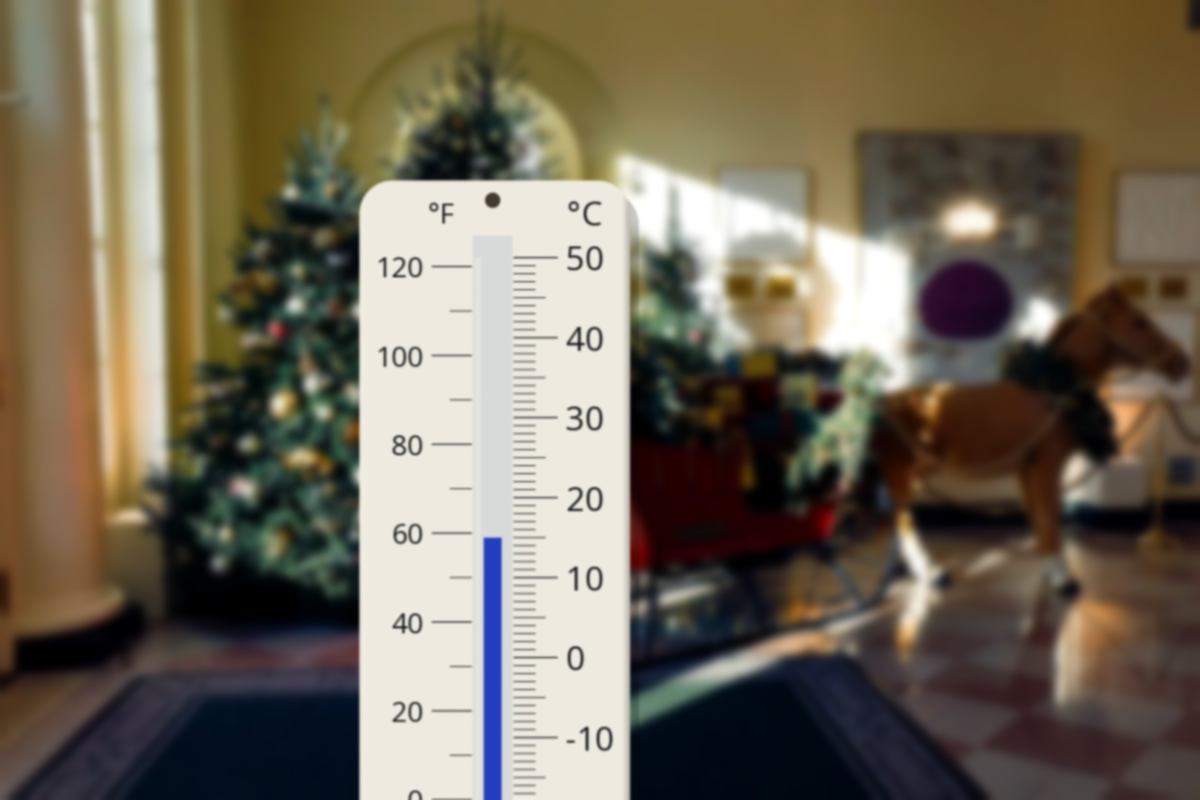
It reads 15 °C
